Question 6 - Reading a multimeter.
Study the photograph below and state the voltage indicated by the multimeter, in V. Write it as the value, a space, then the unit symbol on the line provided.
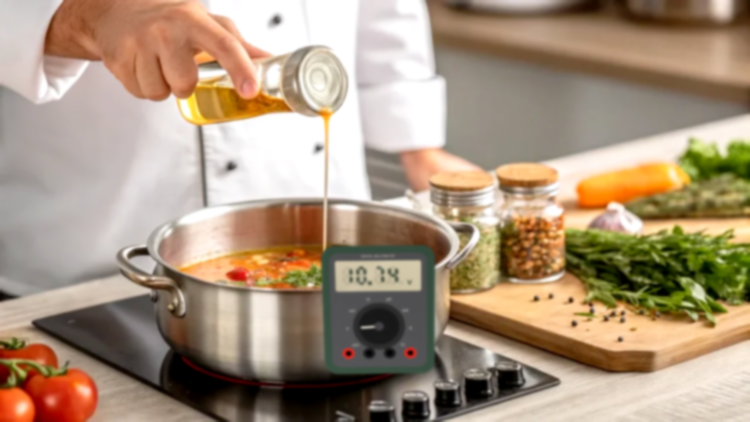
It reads 10.74 V
